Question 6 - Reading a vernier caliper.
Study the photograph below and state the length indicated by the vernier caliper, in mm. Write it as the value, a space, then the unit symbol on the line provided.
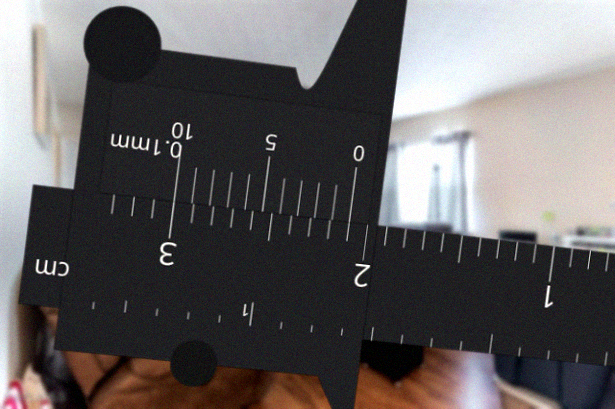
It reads 21.0 mm
